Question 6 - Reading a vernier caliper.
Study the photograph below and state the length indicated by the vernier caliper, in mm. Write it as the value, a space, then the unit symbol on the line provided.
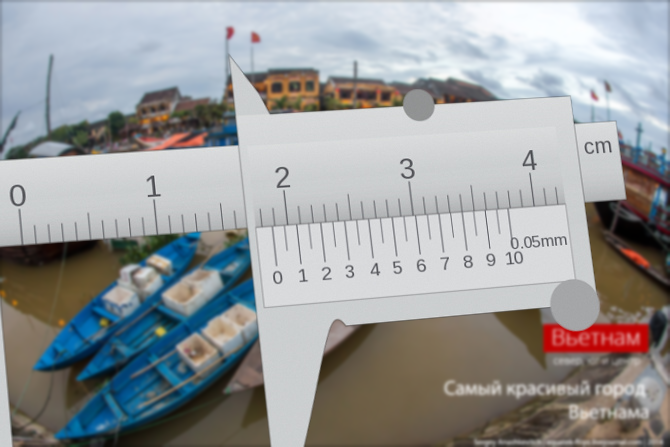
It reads 18.8 mm
